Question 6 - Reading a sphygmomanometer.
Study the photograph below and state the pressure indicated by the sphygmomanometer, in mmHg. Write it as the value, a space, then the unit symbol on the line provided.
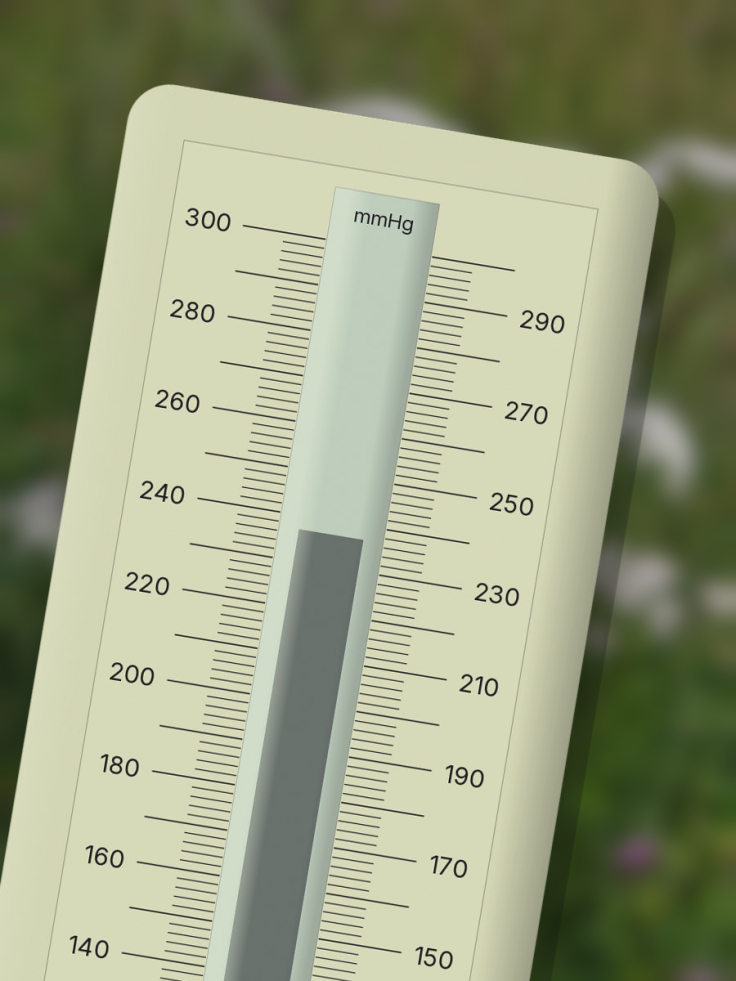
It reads 237 mmHg
